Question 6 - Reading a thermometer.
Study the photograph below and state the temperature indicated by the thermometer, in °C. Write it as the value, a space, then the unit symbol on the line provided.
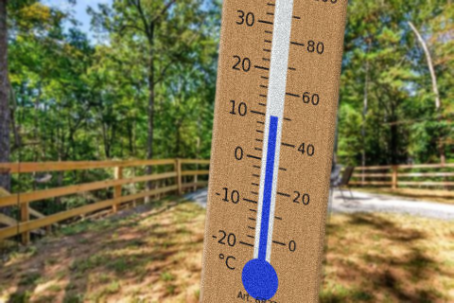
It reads 10 °C
